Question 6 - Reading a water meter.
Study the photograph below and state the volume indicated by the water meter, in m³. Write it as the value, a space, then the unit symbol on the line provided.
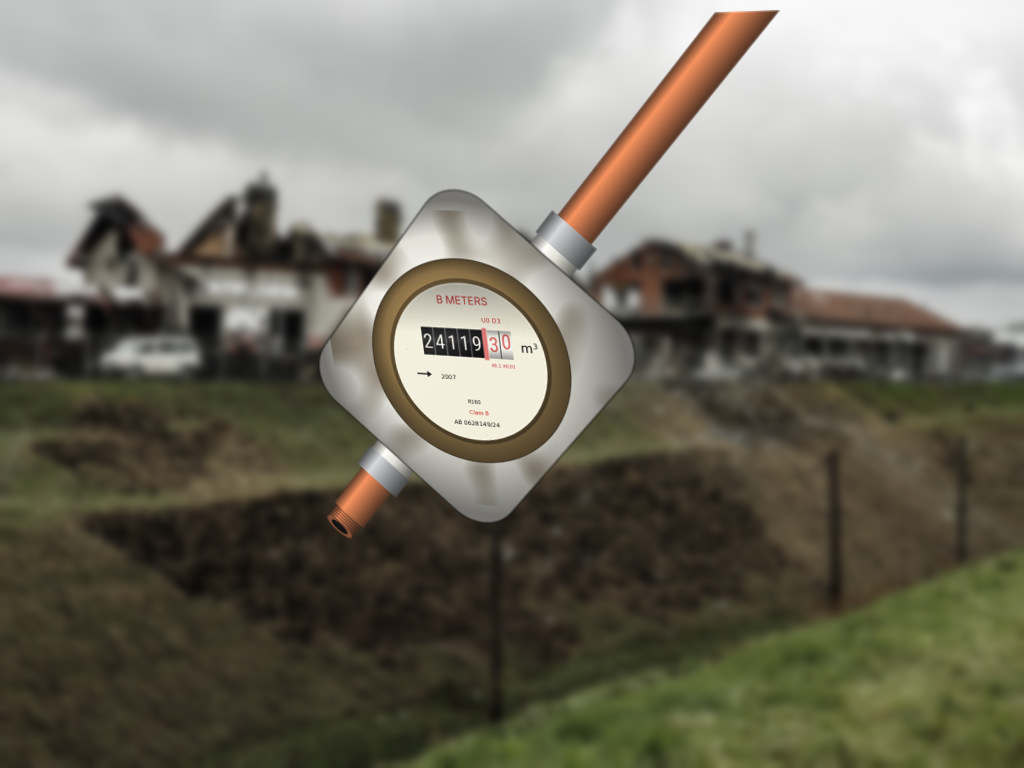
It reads 24119.30 m³
